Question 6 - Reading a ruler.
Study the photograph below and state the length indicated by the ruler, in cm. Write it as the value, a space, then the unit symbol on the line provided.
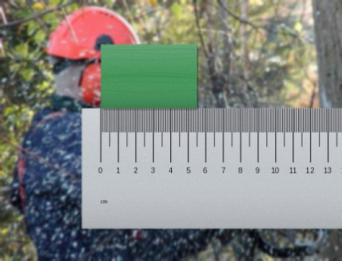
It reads 5.5 cm
